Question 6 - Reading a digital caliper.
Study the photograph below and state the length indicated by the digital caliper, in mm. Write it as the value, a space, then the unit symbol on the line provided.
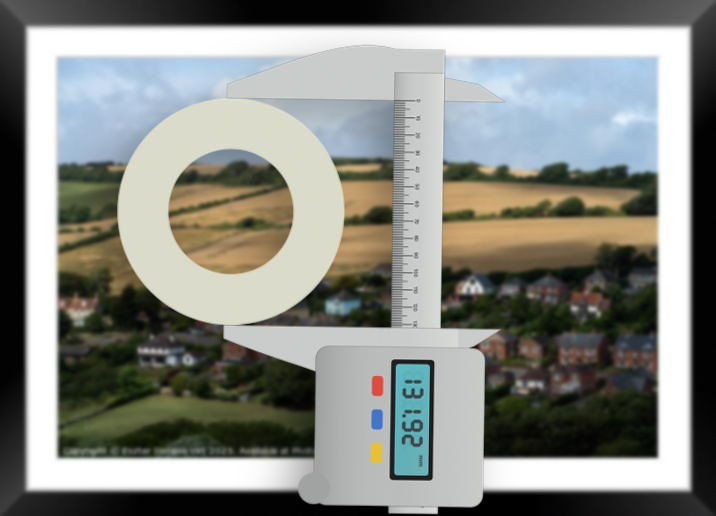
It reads 131.92 mm
